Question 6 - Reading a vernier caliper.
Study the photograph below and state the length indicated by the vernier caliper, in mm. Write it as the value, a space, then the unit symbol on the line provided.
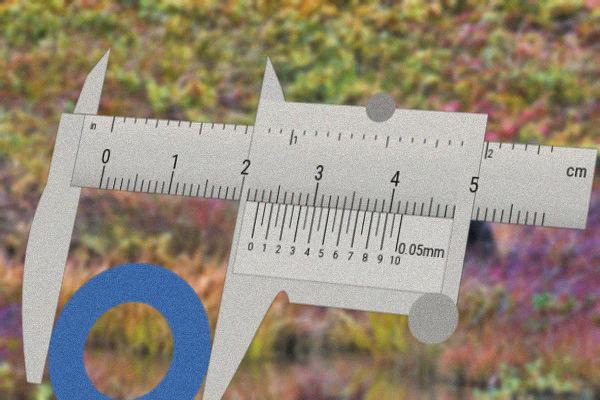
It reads 22.6 mm
